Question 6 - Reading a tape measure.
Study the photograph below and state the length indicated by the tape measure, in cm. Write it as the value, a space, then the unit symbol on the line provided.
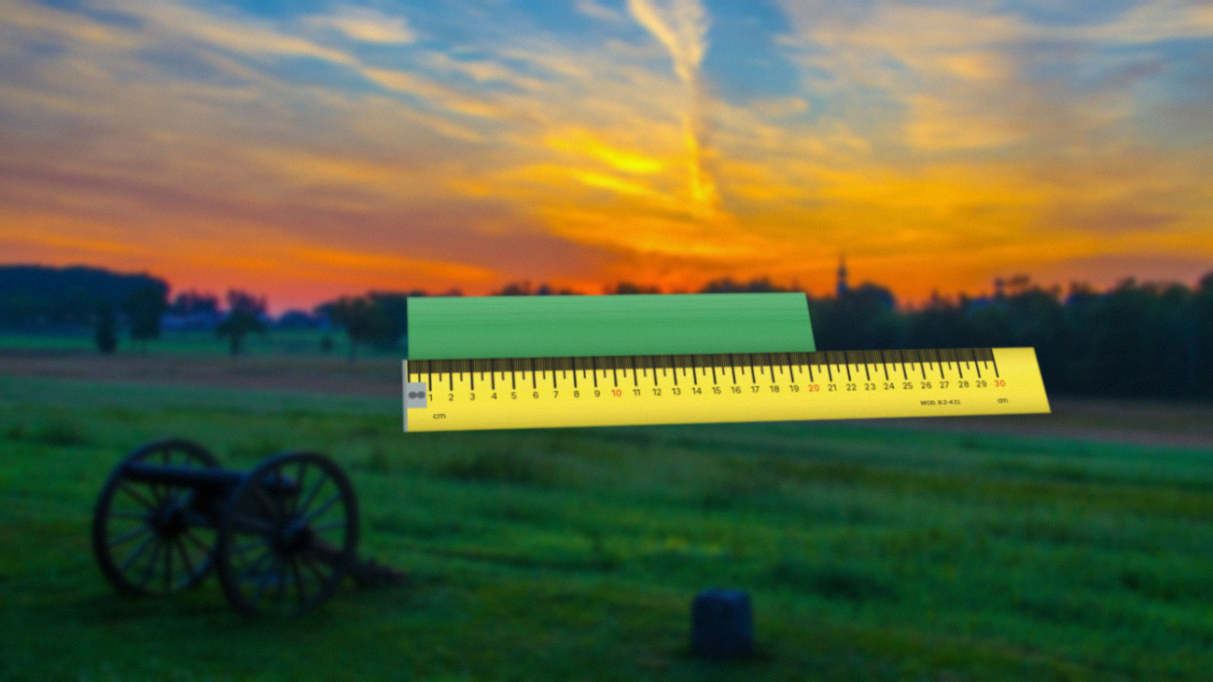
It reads 20.5 cm
